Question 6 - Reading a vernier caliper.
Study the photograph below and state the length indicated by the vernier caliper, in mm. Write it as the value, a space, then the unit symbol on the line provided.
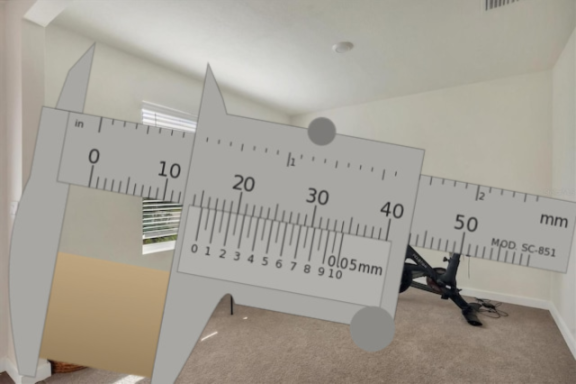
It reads 15.2 mm
